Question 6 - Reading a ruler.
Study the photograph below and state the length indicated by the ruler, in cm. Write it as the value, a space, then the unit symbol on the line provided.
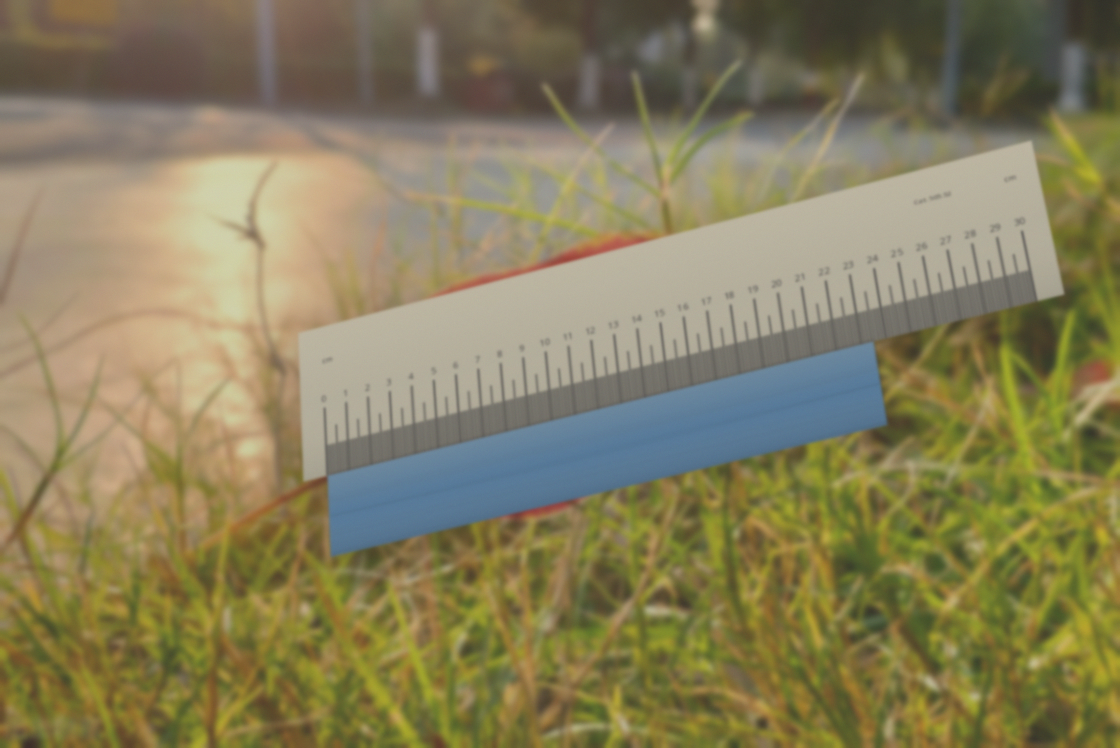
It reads 23.5 cm
